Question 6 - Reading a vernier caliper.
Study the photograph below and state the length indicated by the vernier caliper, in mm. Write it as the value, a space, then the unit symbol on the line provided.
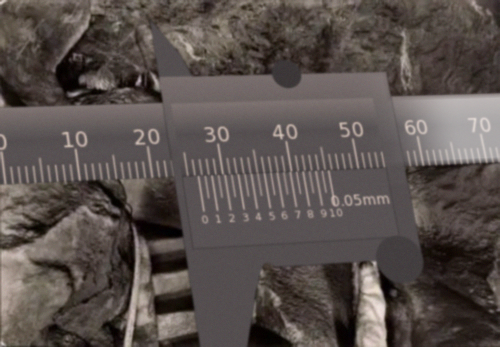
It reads 26.5 mm
